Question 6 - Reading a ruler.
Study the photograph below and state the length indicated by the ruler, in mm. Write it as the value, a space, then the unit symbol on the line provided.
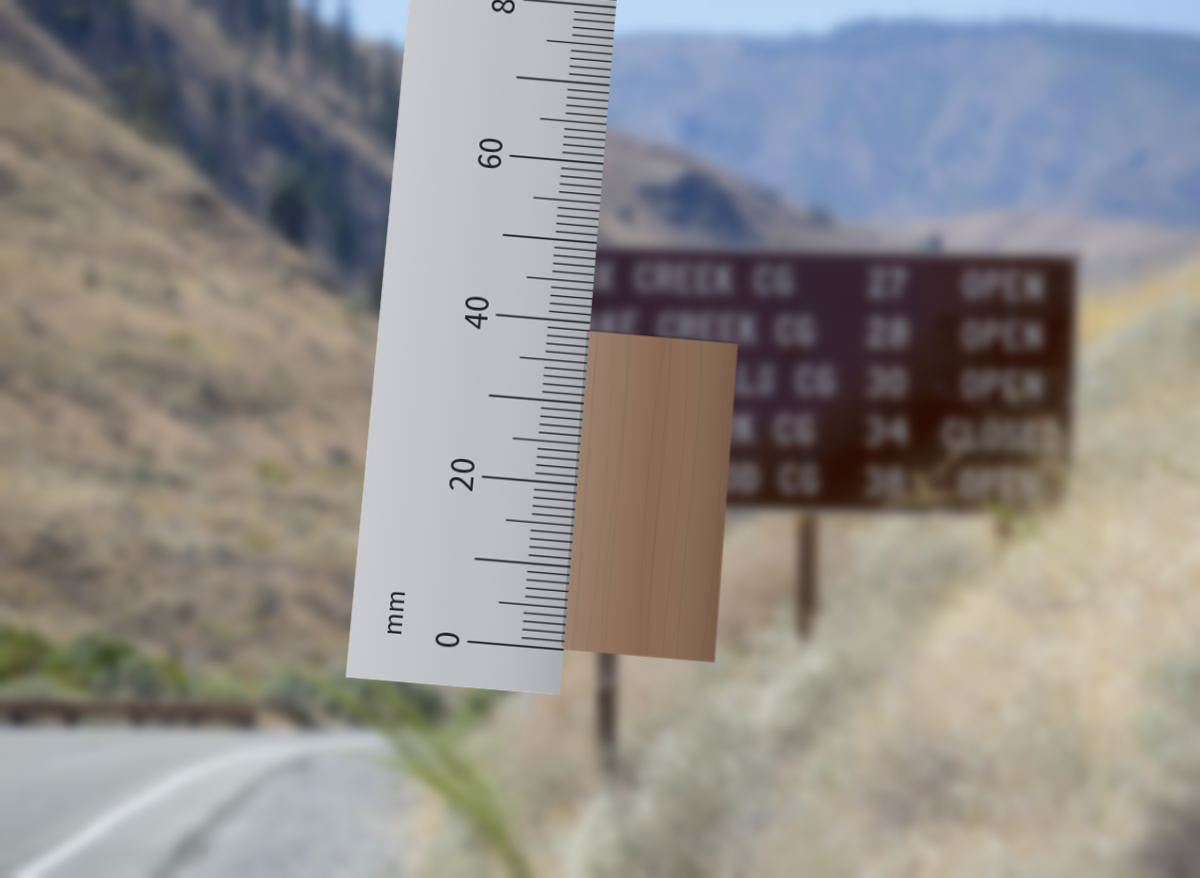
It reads 39 mm
